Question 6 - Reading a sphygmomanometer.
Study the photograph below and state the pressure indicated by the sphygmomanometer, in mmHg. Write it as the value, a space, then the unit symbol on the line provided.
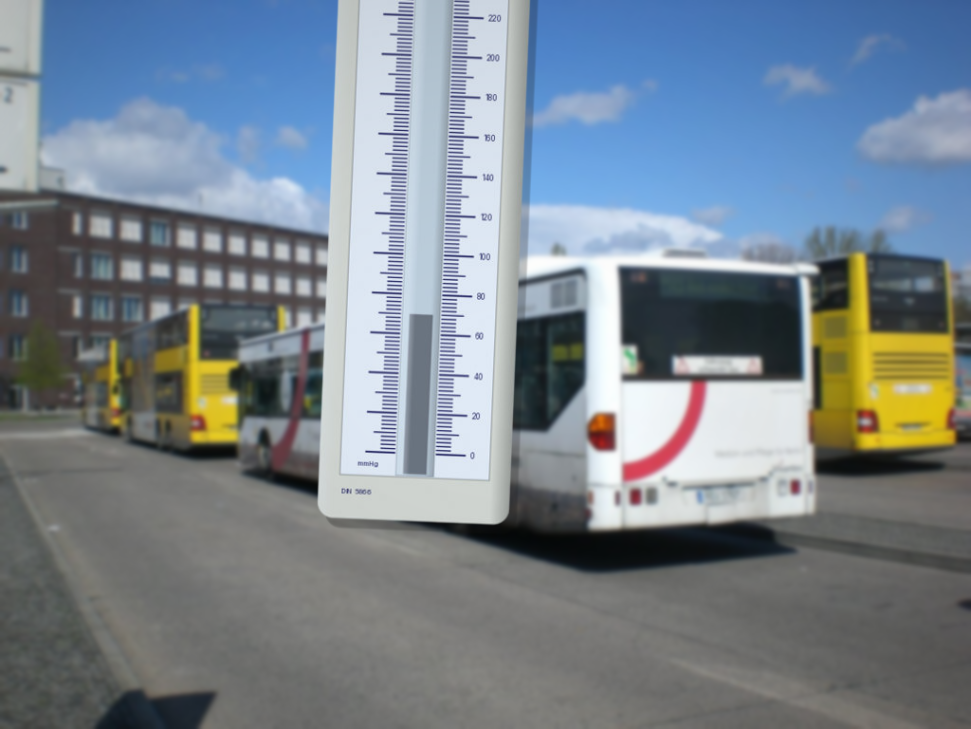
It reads 70 mmHg
